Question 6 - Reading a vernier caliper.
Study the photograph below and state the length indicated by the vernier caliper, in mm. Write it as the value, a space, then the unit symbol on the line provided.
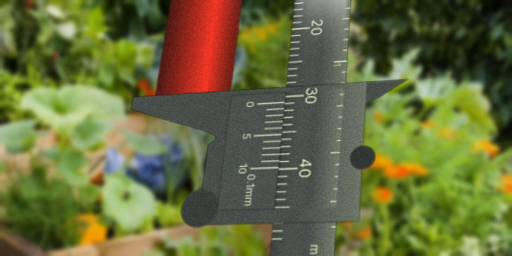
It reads 30.8 mm
